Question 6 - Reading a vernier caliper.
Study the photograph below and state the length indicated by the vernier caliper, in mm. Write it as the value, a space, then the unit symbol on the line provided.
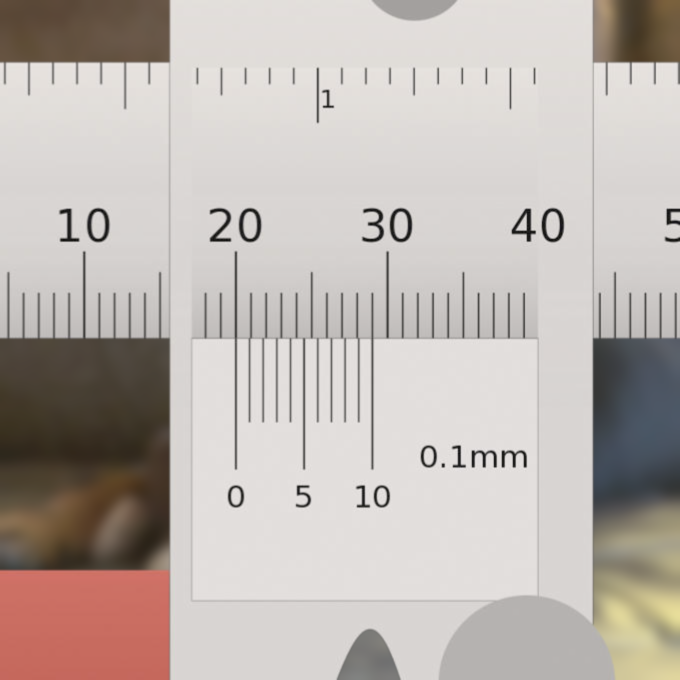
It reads 20.0 mm
